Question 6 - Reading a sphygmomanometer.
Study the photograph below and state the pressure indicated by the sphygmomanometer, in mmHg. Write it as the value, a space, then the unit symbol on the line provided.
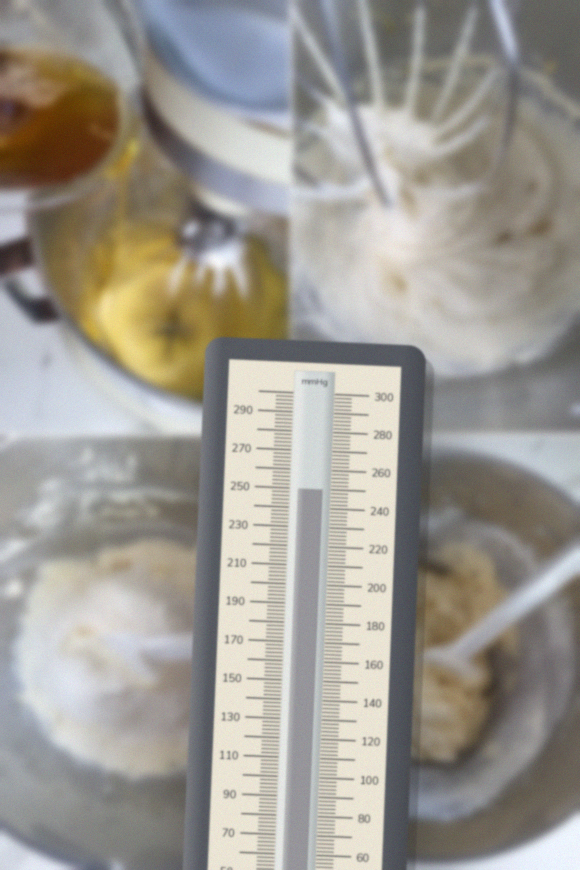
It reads 250 mmHg
